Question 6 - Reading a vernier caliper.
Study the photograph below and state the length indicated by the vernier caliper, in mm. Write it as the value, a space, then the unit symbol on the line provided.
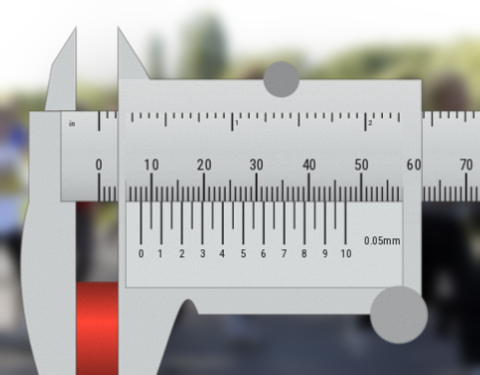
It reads 8.0 mm
